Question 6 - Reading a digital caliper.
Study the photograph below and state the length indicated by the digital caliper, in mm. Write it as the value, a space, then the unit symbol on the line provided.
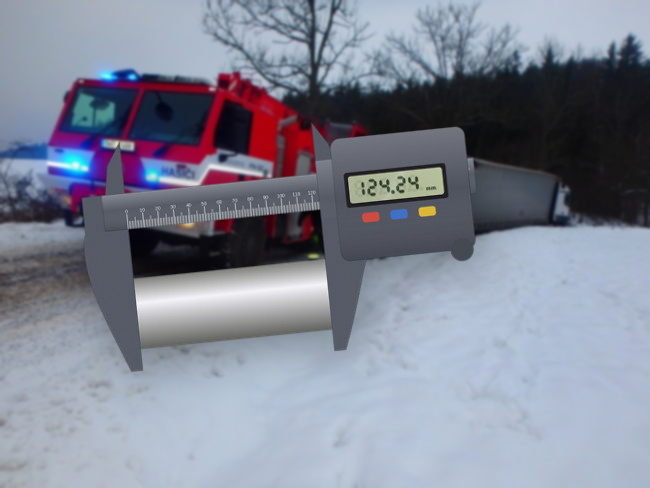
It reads 124.24 mm
